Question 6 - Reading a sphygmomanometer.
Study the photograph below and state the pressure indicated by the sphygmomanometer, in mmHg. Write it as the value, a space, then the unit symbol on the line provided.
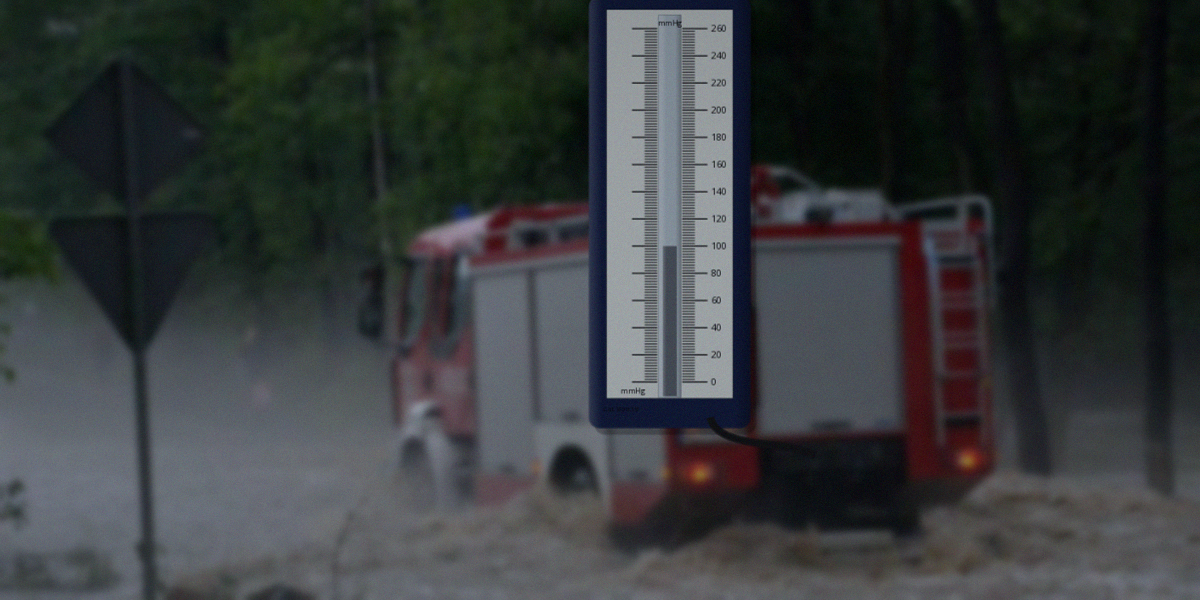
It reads 100 mmHg
